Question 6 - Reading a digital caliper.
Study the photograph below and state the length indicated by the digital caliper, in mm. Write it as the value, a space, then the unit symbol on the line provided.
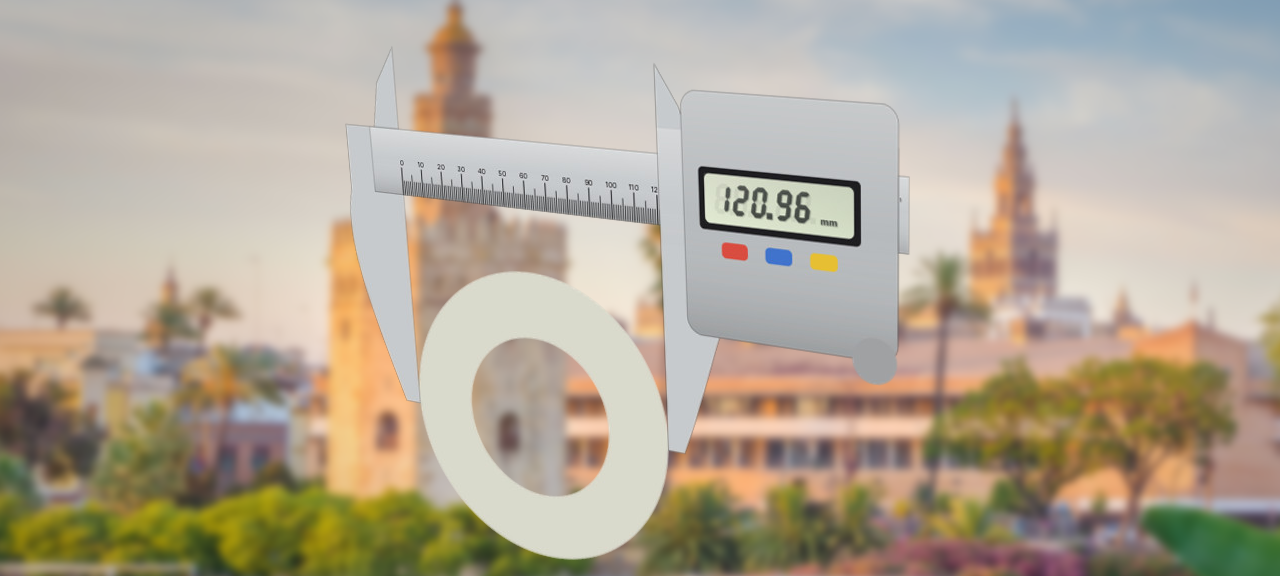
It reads 120.96 mm
